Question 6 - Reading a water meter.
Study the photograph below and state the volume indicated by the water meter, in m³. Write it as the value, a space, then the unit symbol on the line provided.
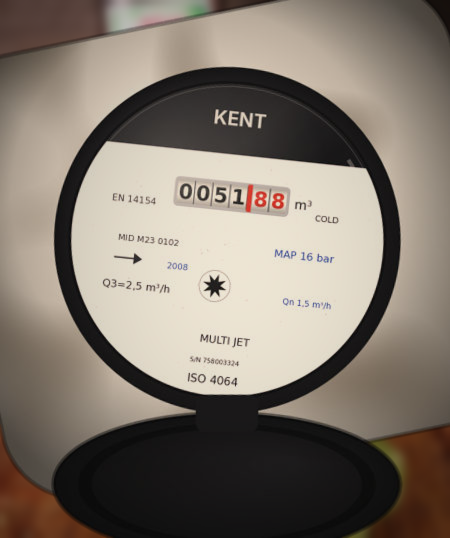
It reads 51.88 m³
